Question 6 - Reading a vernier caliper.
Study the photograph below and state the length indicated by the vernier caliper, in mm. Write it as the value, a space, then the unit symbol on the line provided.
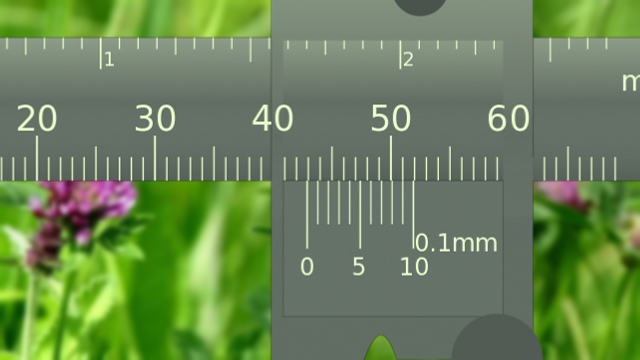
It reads 42.9 mm
